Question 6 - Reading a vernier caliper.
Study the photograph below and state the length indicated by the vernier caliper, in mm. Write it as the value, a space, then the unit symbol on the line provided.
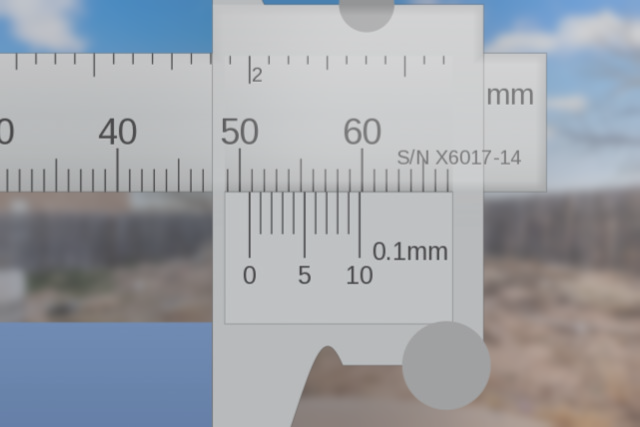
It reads 50.8 mm
